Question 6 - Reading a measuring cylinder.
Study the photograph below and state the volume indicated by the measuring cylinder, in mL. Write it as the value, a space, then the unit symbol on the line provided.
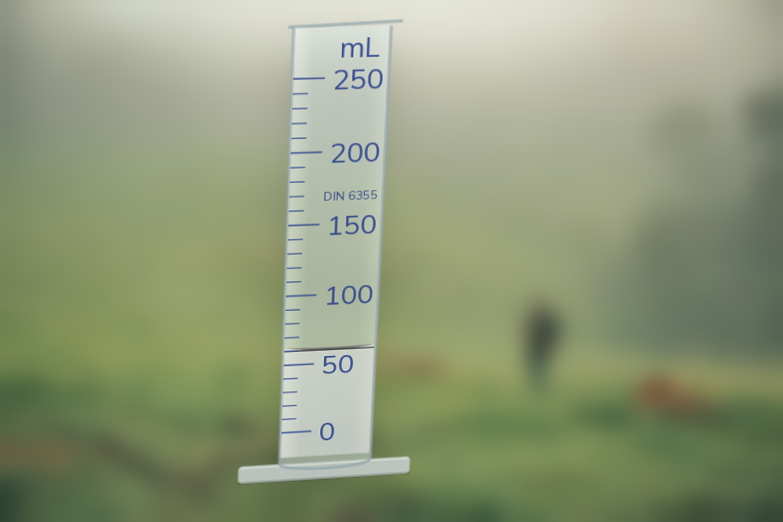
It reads 60 mL
